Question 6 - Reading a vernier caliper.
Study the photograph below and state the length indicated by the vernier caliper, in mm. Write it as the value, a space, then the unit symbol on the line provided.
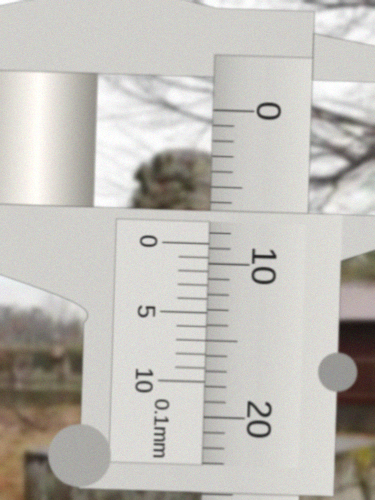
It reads 8.7 mm
